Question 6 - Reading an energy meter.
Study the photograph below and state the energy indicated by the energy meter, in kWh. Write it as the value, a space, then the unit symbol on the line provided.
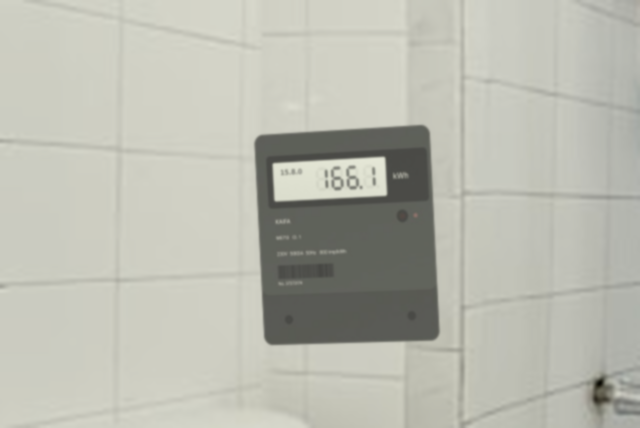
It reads 166.1 kWh
